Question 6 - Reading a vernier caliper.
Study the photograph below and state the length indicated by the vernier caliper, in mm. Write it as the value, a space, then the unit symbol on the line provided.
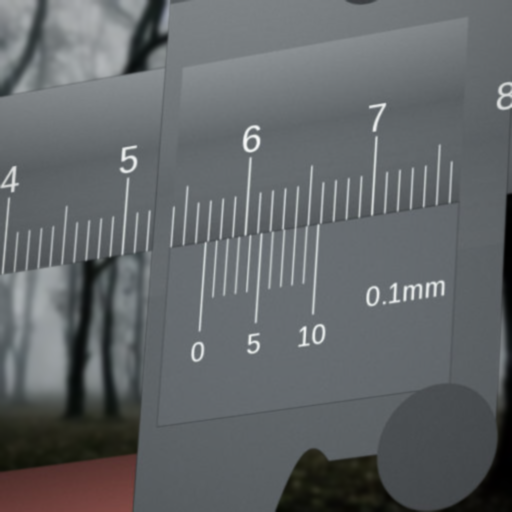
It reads 56.8 mm
